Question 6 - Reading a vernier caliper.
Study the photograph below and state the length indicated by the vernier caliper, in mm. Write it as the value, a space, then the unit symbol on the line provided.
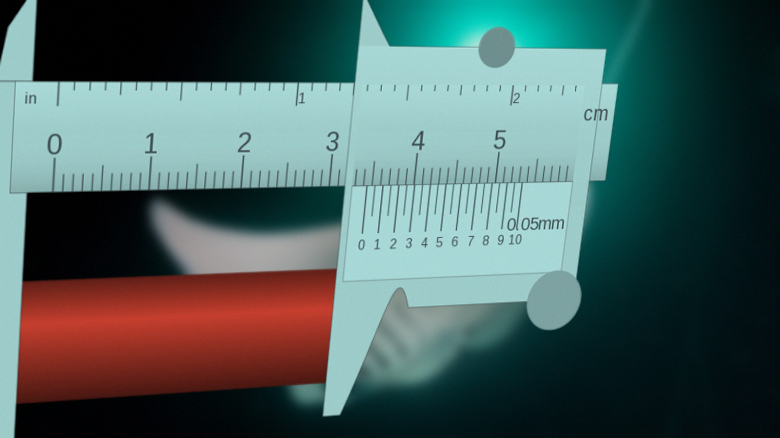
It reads 34.4 mm
